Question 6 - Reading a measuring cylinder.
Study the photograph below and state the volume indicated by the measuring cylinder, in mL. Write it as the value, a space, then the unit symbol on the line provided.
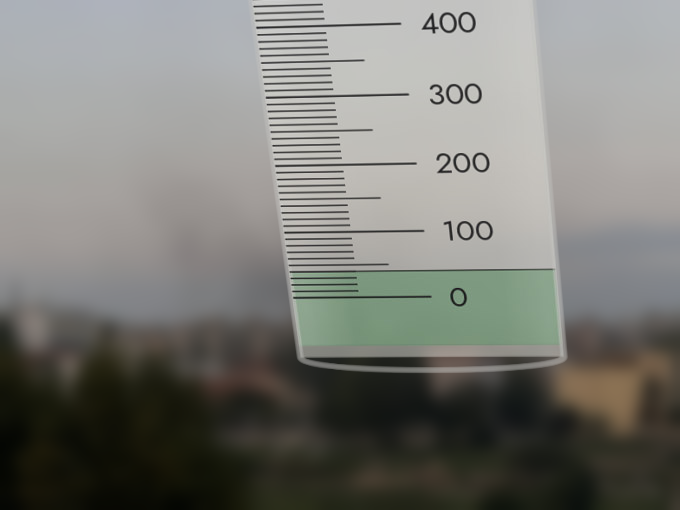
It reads 40 mL
